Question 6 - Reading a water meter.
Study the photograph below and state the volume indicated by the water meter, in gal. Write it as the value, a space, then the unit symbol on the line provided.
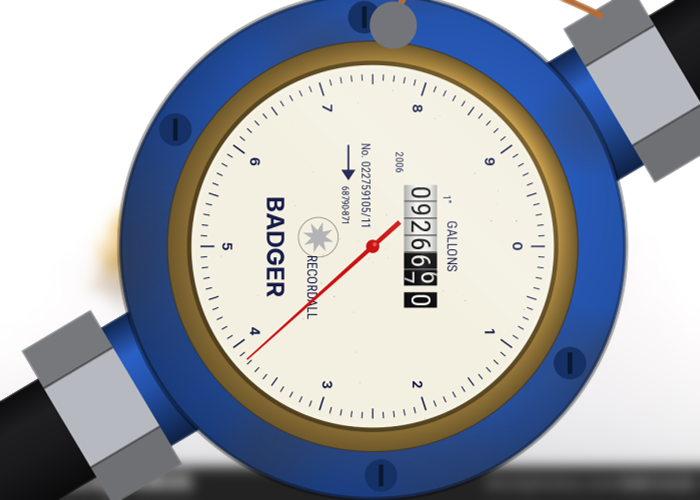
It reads 926663.8 gal
